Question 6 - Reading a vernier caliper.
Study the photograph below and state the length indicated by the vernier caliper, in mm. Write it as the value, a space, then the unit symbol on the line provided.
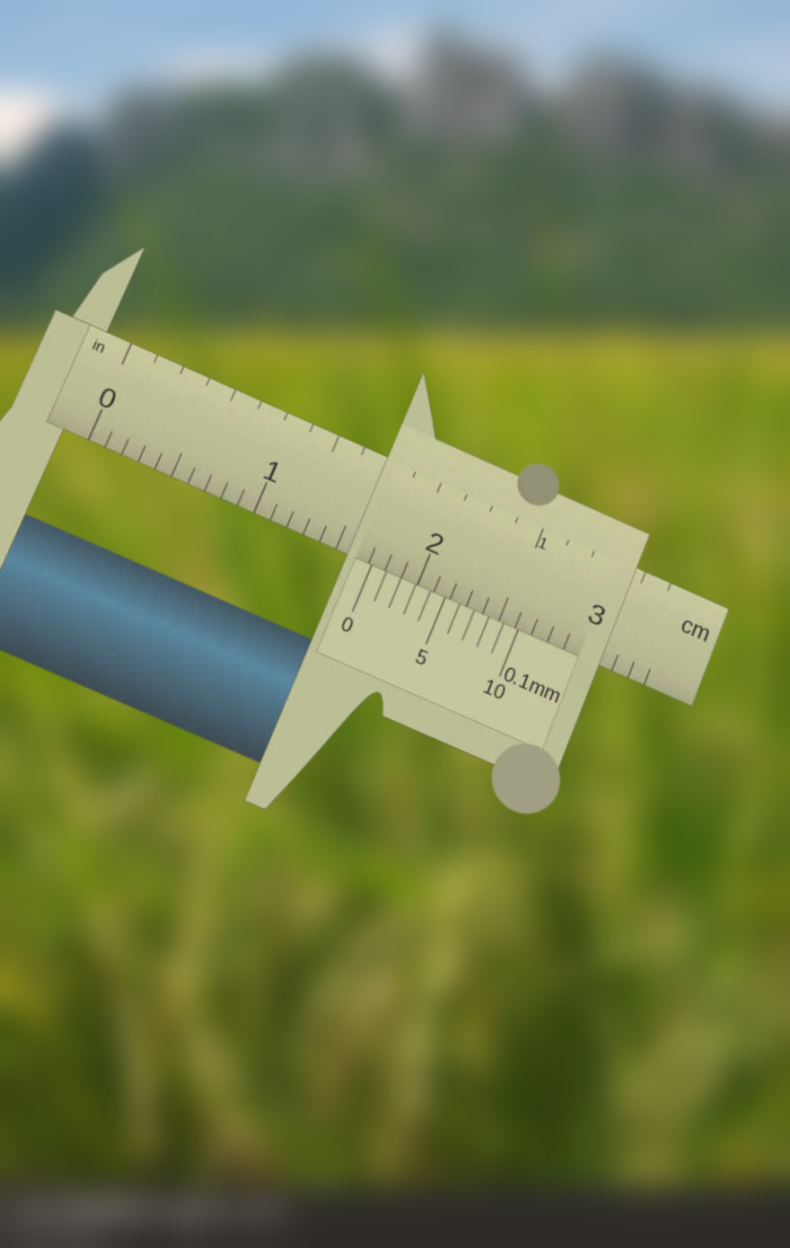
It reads 17.2 mm
